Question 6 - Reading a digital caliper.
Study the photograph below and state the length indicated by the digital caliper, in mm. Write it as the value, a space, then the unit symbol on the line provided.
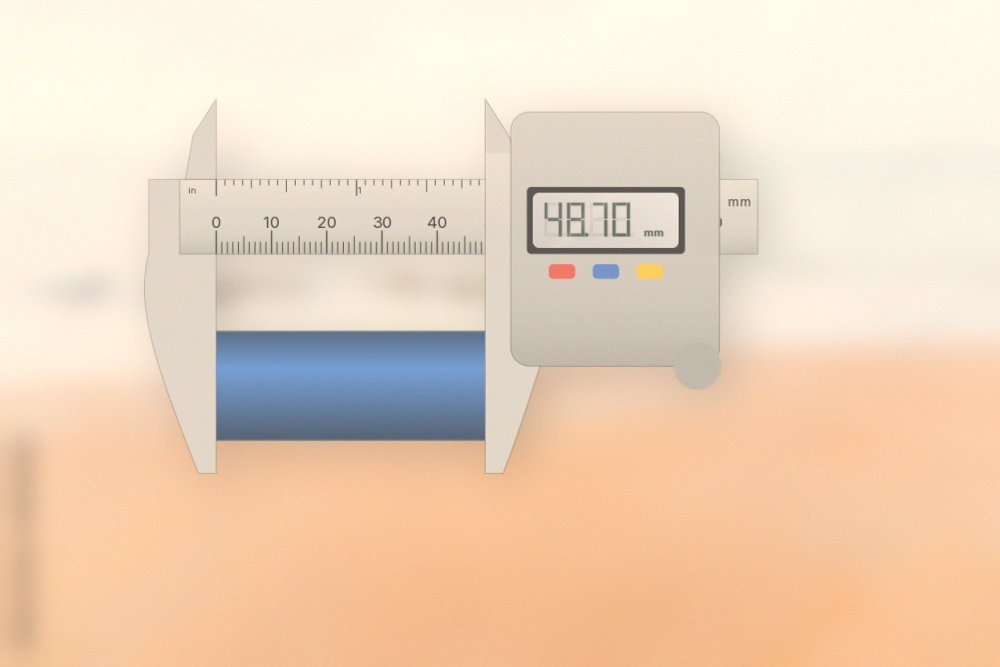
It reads 48.70 mm
